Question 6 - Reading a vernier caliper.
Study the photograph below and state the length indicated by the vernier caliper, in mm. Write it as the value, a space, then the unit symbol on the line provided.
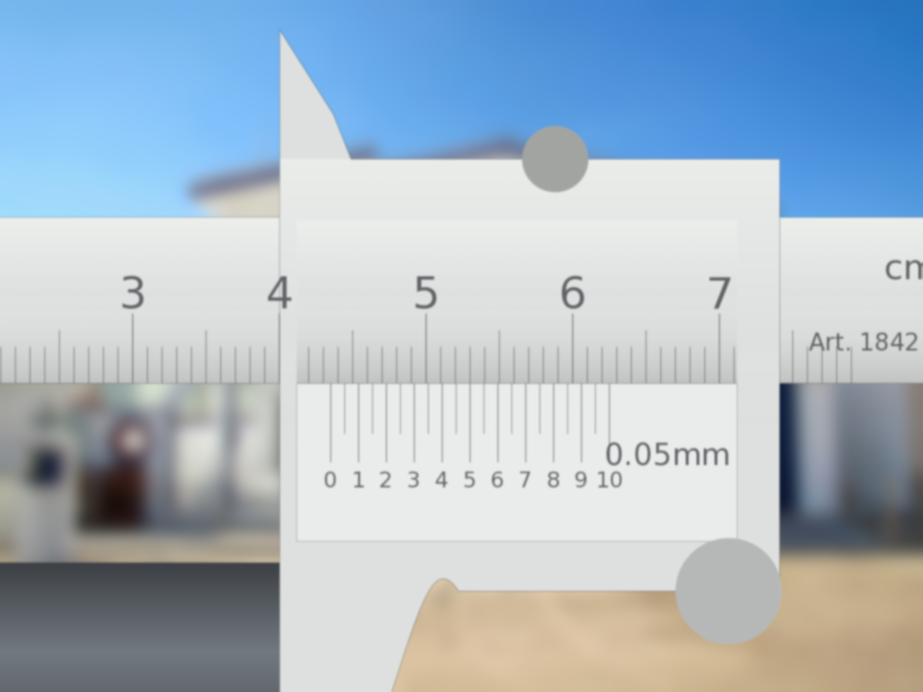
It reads 43.5 mm
